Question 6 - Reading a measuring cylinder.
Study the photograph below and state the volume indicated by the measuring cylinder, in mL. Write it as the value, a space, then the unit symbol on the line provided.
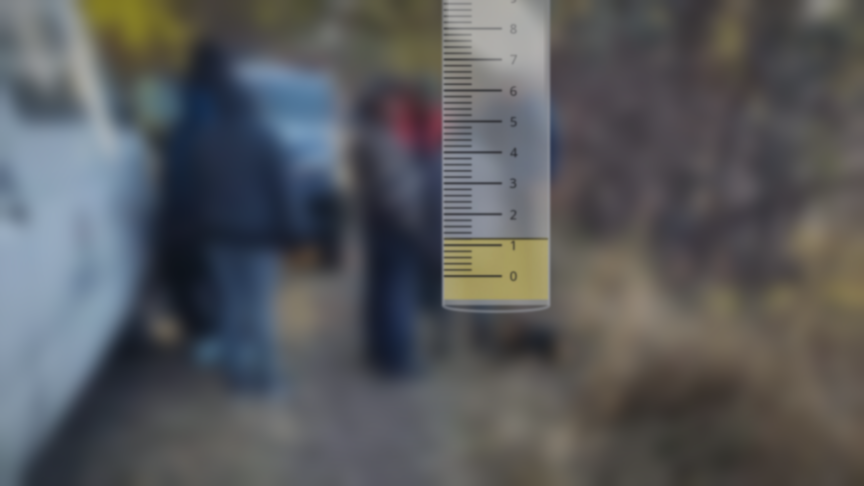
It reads 1.2 mL
